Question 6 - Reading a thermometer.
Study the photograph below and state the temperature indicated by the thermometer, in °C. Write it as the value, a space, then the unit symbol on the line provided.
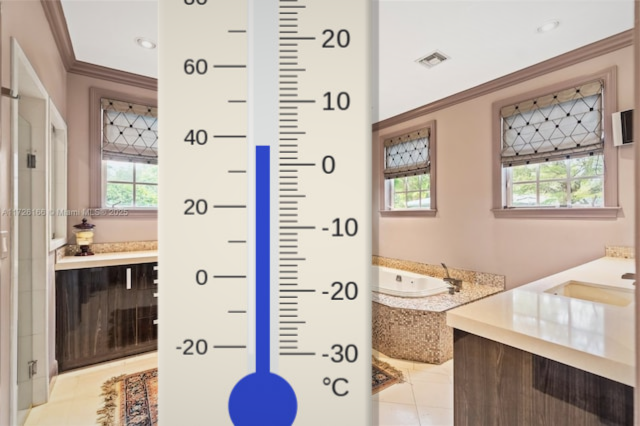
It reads 3 °C
